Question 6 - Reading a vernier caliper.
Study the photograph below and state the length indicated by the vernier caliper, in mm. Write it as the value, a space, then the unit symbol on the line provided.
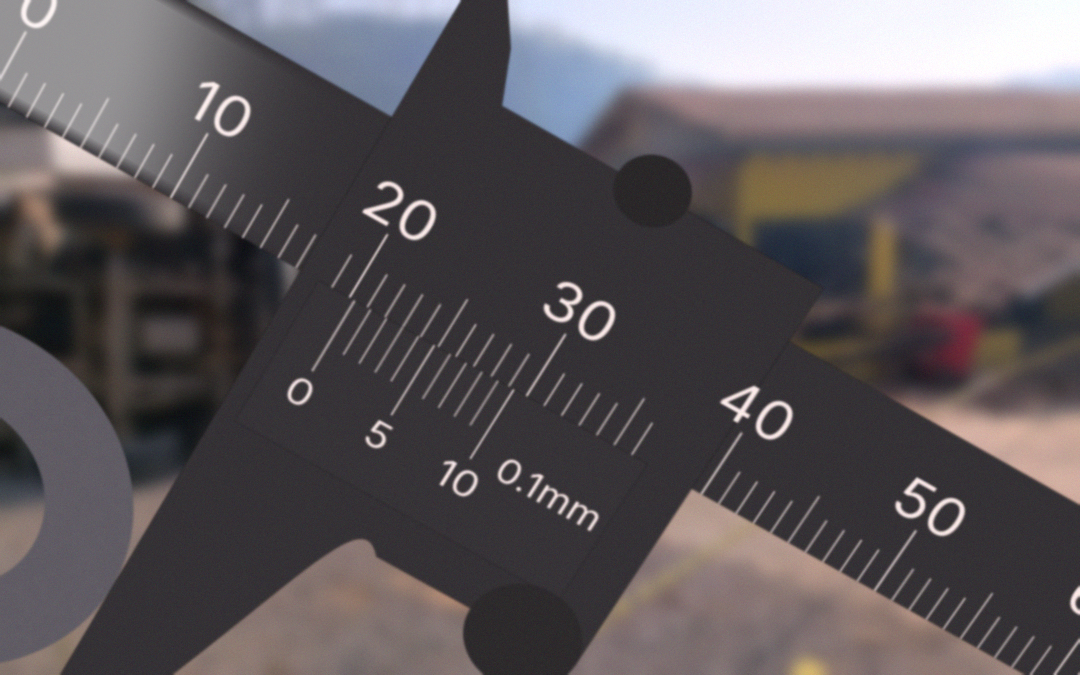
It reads 20.3 mm
